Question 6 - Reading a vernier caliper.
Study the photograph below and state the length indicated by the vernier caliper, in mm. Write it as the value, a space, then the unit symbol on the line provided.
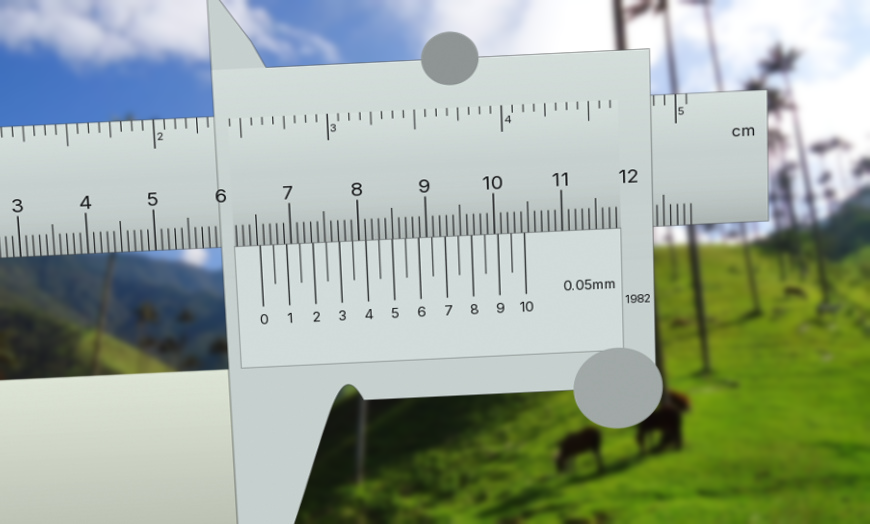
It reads 65.4 mm
